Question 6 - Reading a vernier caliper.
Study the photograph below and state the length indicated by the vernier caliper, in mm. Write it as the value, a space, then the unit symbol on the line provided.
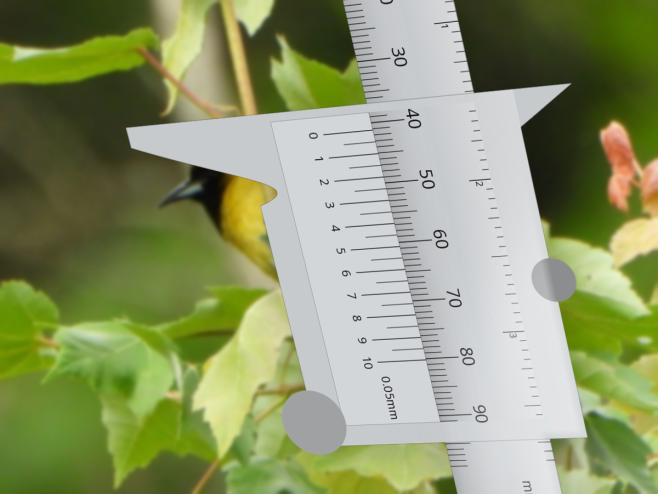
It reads 41.2 mm
